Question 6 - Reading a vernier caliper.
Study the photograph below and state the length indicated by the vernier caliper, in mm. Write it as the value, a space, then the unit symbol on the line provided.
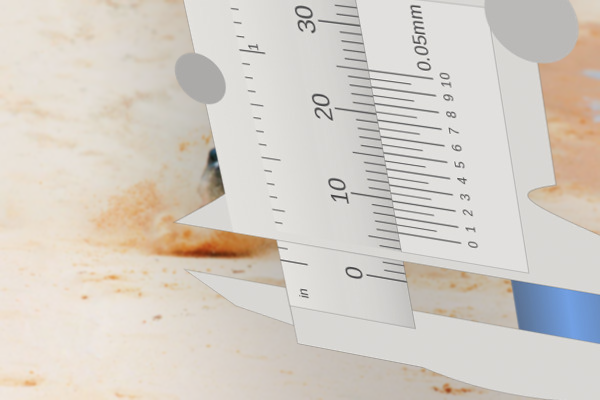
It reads 6.0 mm
